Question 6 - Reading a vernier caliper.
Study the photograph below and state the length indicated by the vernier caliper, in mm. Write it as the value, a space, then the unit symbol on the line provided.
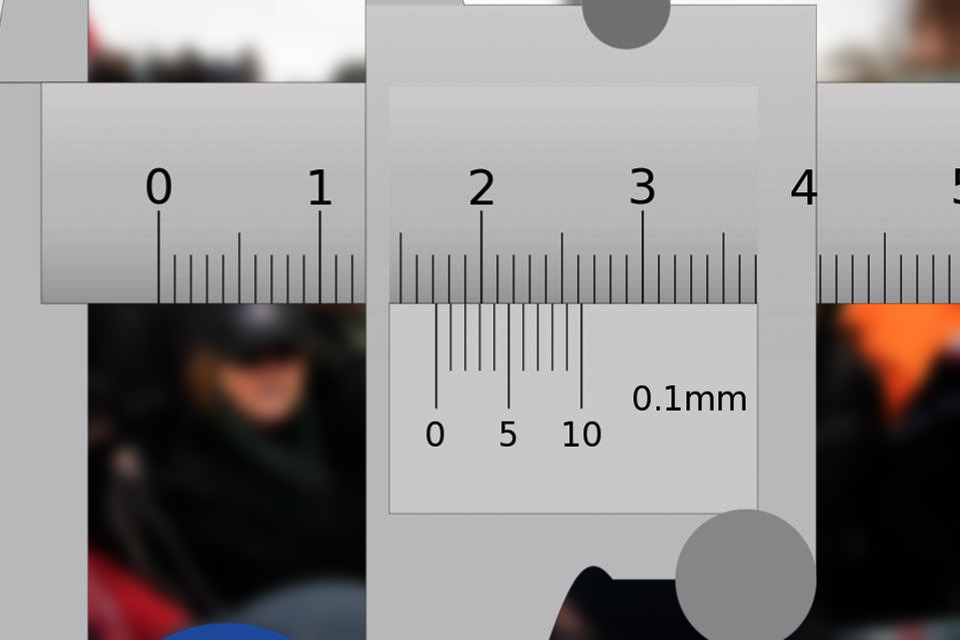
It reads 17.2 mm
